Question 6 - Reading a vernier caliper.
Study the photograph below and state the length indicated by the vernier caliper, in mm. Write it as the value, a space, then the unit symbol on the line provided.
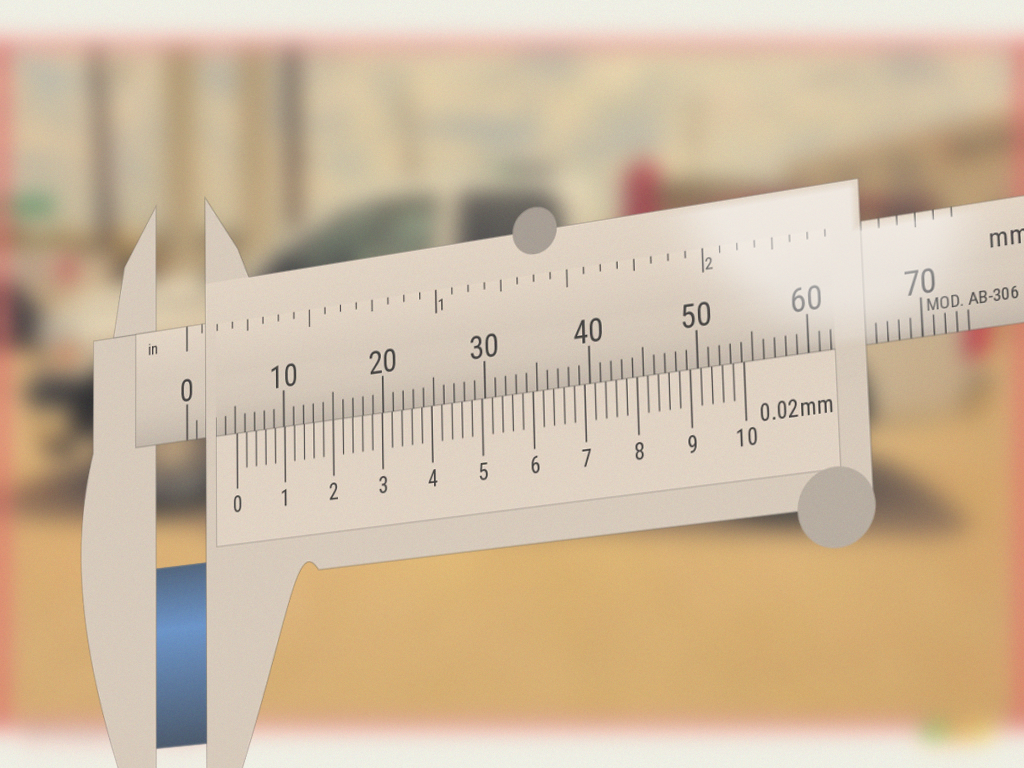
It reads 5.2 mm
